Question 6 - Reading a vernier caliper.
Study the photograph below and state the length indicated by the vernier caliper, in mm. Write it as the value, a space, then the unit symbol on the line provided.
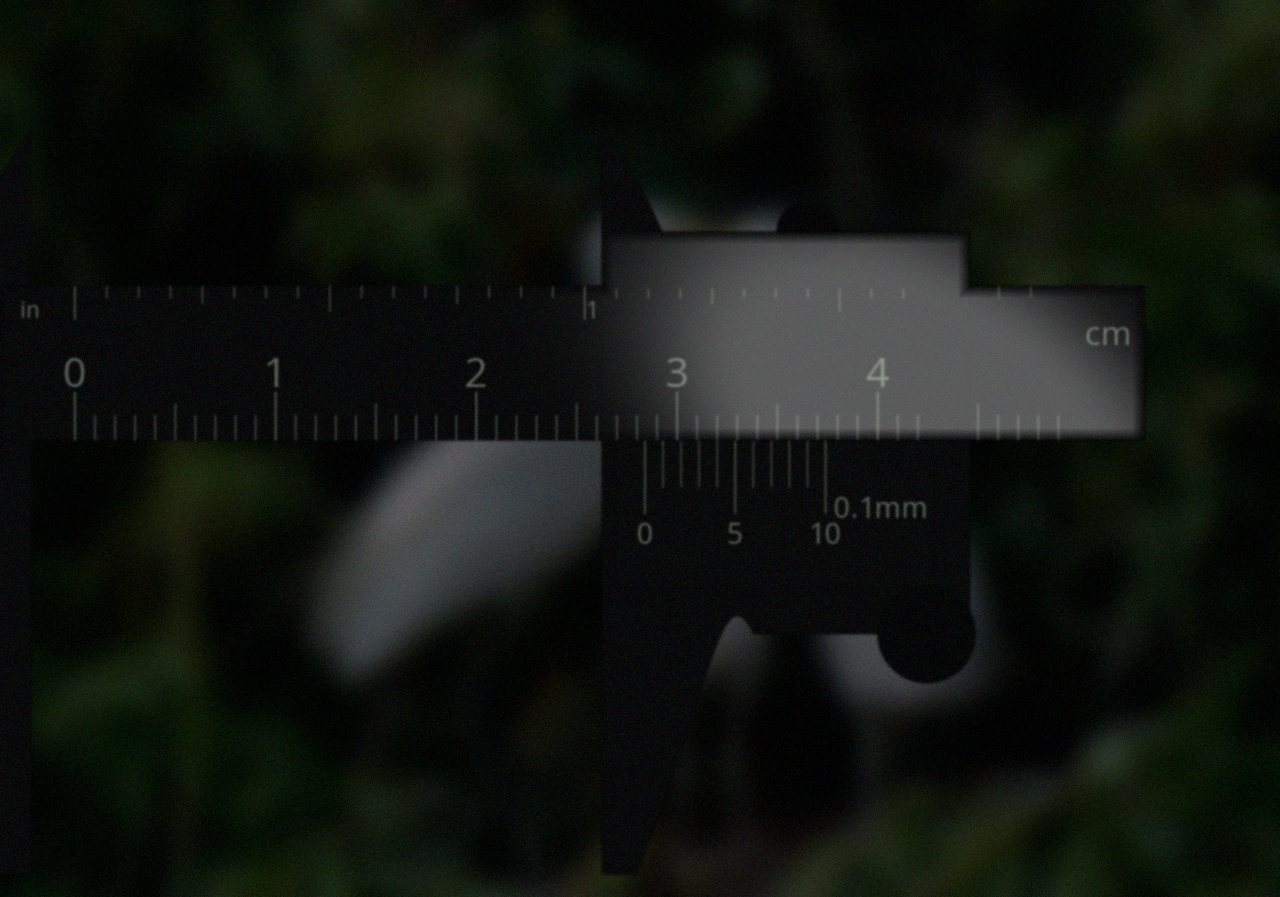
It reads 28.4 mm
